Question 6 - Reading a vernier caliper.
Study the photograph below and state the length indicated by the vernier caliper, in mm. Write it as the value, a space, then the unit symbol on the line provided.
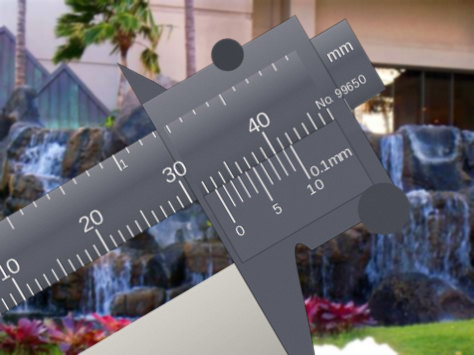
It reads 32.8 mm
